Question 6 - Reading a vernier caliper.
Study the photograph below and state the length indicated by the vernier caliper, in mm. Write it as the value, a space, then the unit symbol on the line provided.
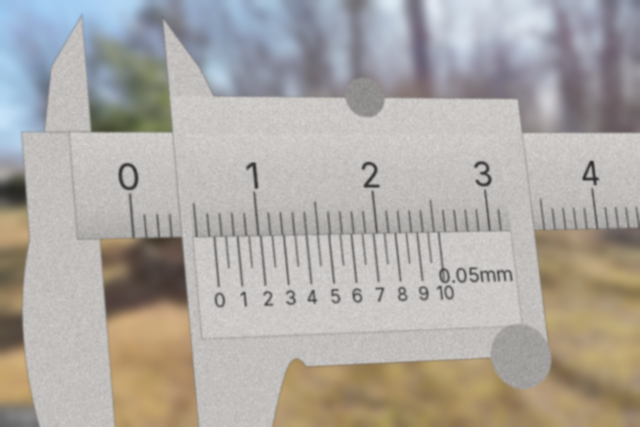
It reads 6.4 mm
